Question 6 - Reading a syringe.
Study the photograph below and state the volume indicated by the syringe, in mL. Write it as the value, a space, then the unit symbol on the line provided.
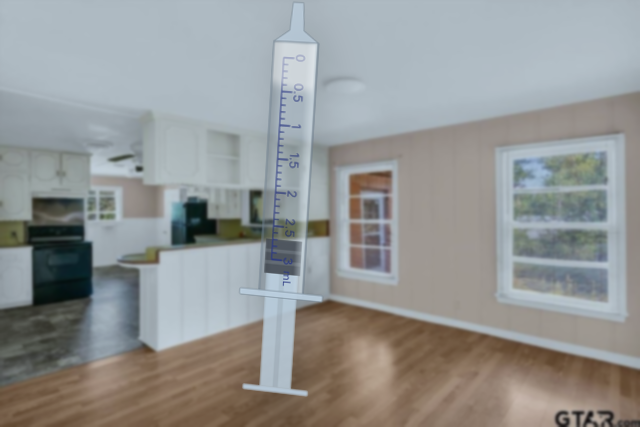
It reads 2.7 mL
